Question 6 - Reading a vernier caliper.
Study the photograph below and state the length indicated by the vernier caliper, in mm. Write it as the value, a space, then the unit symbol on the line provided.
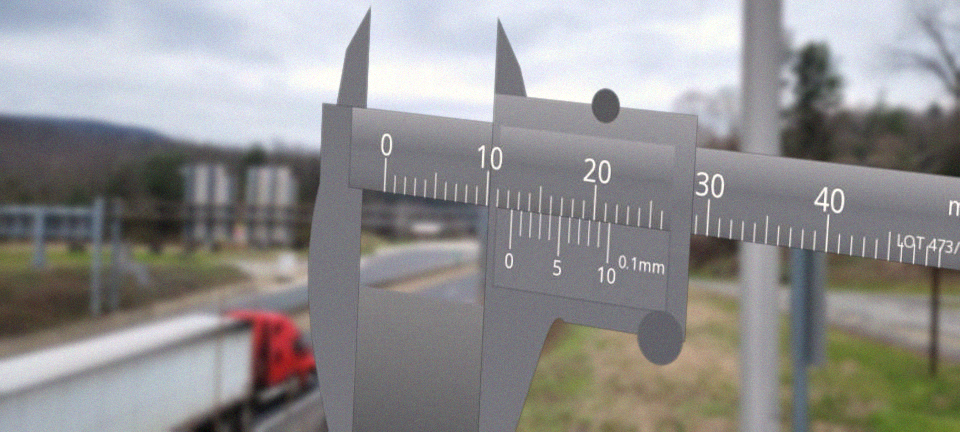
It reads 12.4 mm
